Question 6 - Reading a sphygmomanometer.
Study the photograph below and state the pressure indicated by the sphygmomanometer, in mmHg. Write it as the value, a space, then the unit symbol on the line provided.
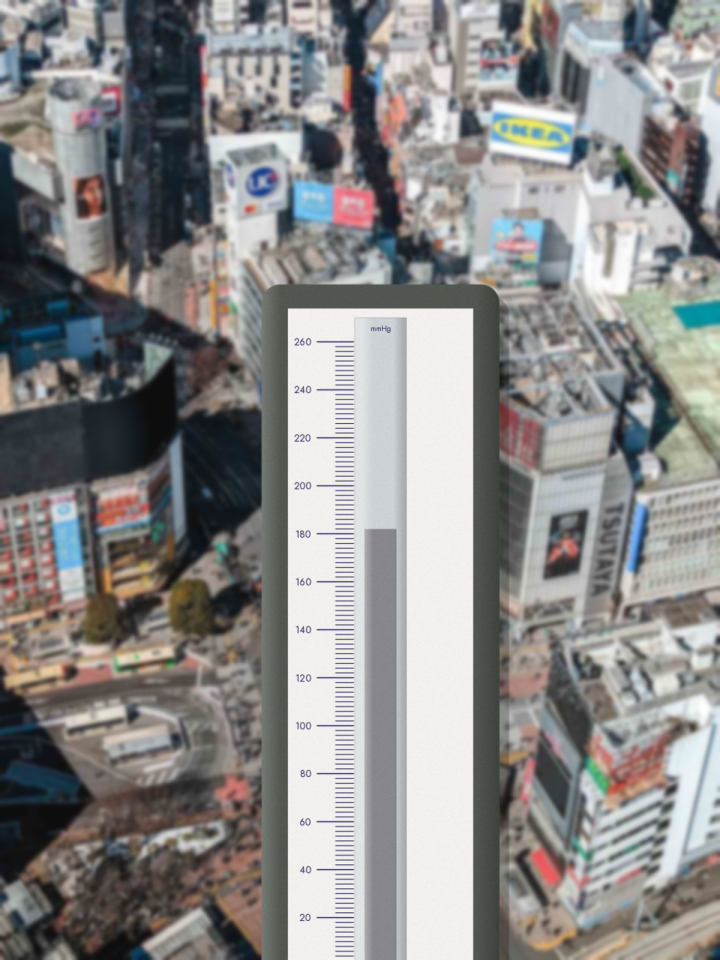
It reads 182 mmHg
